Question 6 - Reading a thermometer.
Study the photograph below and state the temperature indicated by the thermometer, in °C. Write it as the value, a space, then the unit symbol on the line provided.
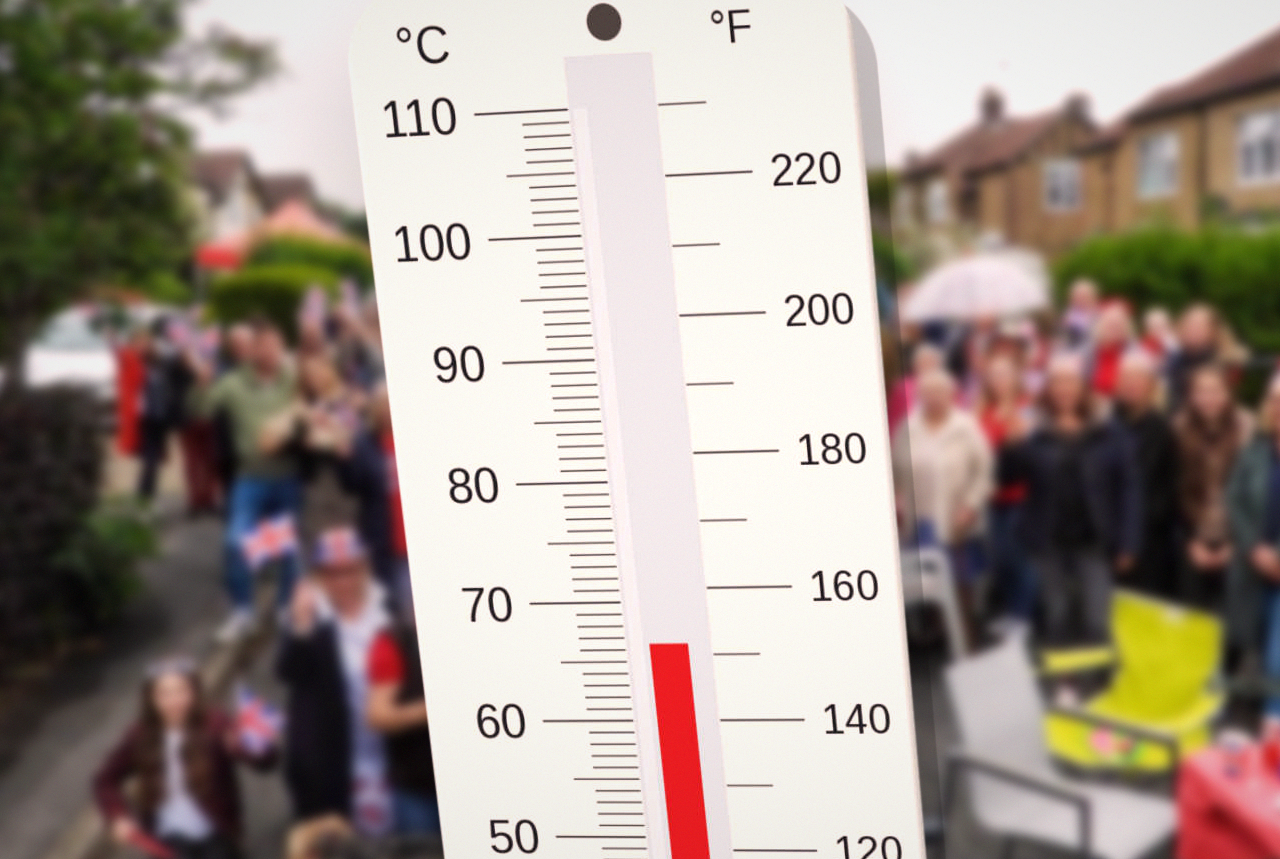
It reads 66.5 °C
